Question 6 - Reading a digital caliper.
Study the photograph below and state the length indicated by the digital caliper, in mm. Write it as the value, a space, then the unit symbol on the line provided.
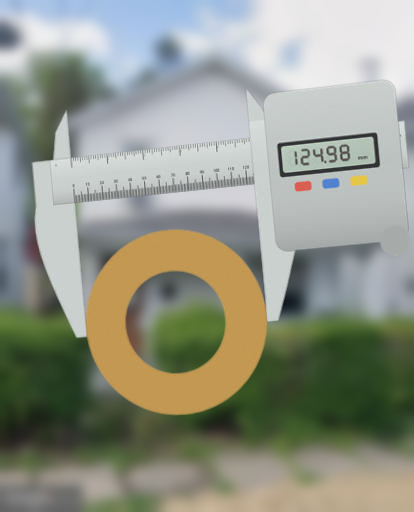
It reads 124.98 mm
